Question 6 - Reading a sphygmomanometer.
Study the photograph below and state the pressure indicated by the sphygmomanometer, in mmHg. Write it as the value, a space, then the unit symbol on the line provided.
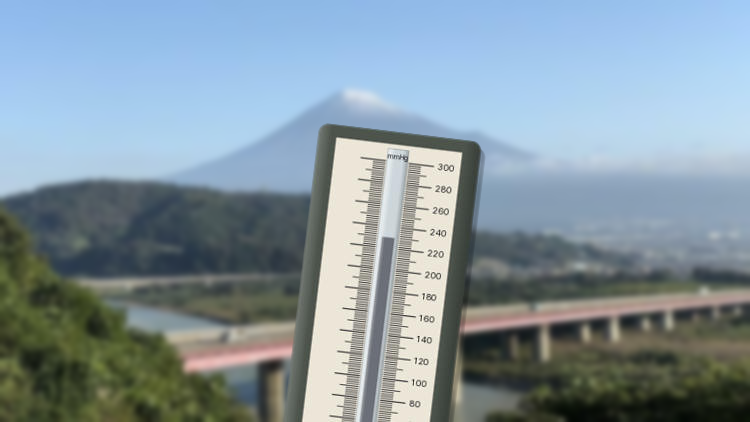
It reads 230 mmHg
